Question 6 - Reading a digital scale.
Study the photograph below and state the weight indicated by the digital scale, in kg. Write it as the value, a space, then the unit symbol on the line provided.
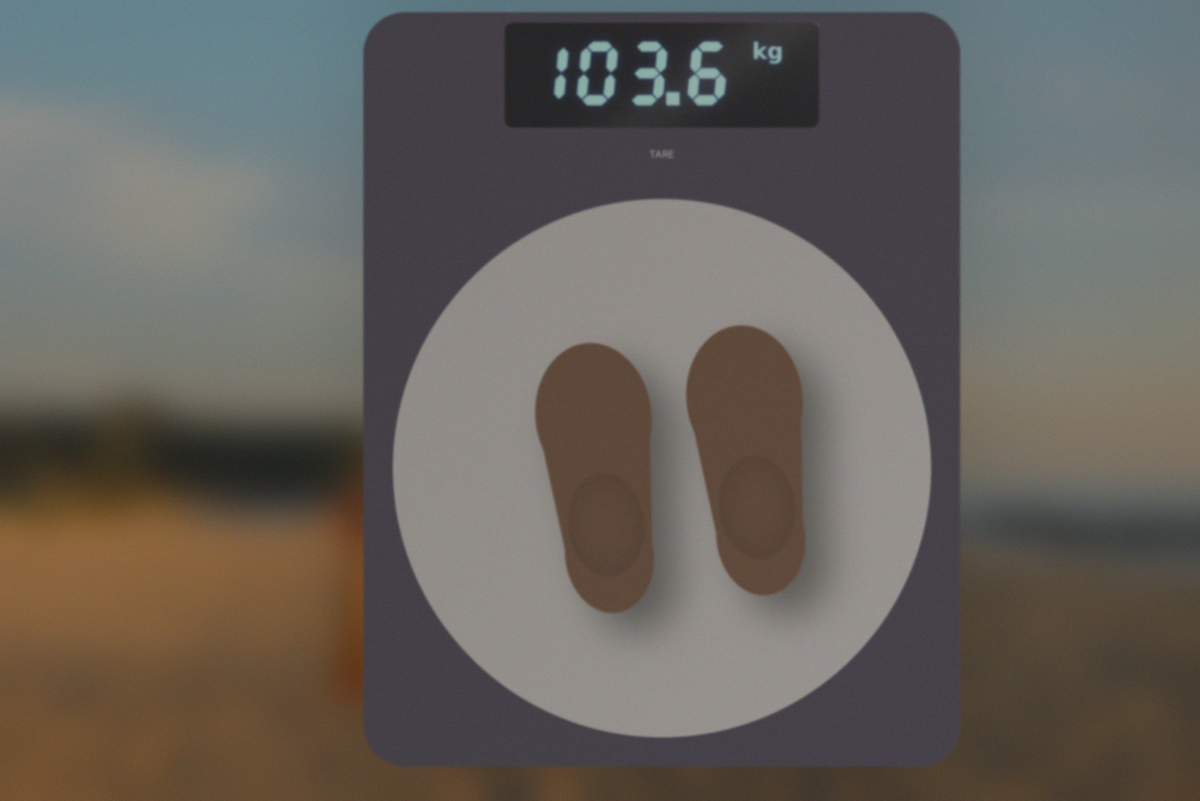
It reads 103.6 kg
